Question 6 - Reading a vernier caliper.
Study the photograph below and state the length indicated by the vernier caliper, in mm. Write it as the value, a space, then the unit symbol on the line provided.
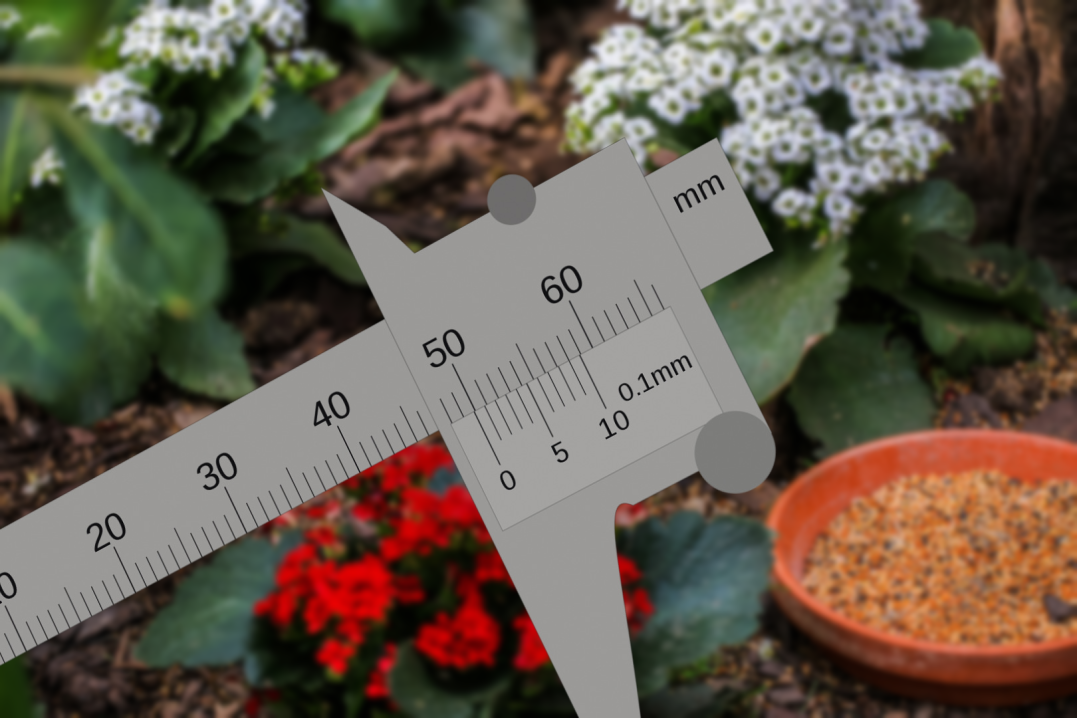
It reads 49.9 mm
